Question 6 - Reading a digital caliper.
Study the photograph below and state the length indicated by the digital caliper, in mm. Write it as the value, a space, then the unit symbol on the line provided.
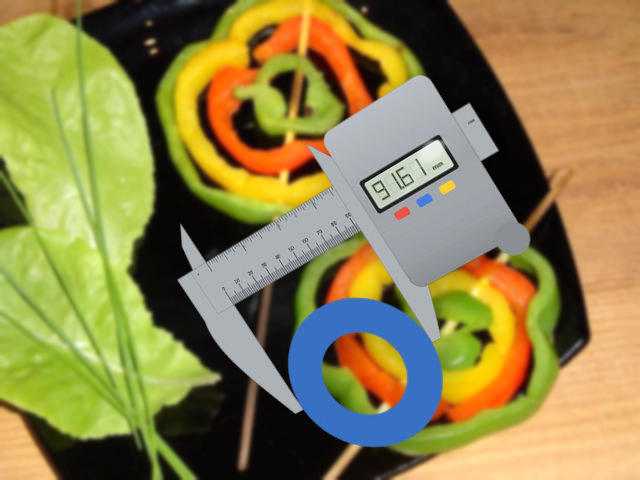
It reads 91.61 mm
